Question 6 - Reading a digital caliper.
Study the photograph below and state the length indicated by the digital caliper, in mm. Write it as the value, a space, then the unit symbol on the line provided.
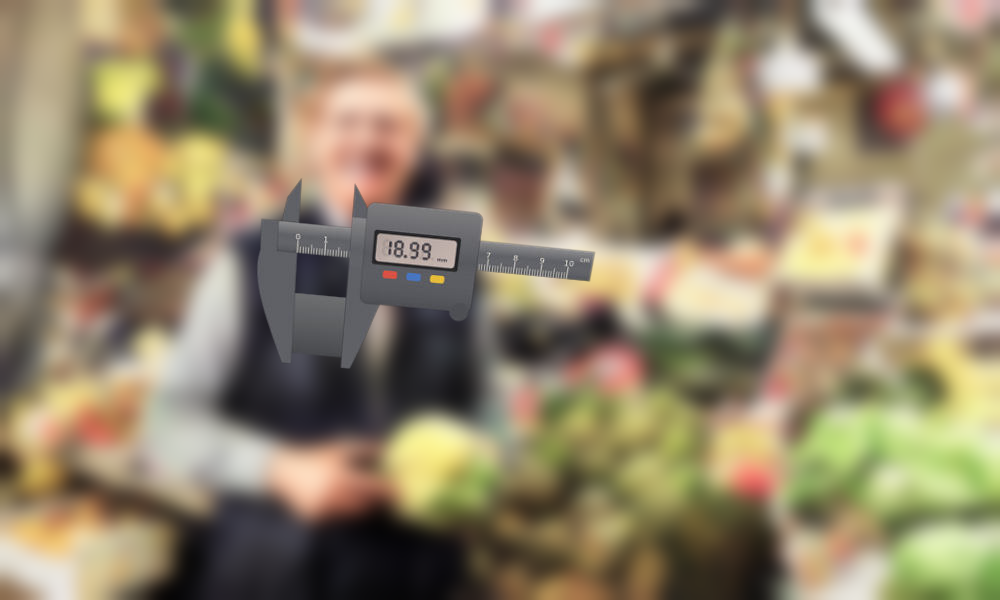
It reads 18.99 mm
